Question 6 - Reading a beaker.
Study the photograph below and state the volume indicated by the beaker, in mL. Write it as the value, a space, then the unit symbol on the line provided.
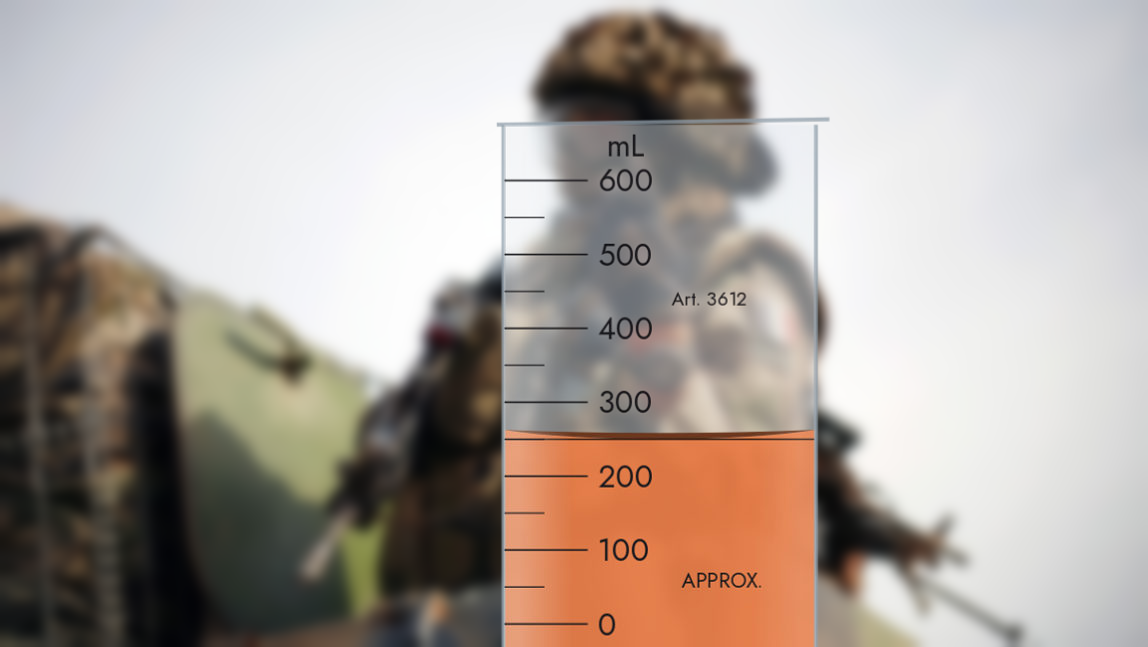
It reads 250 mL
